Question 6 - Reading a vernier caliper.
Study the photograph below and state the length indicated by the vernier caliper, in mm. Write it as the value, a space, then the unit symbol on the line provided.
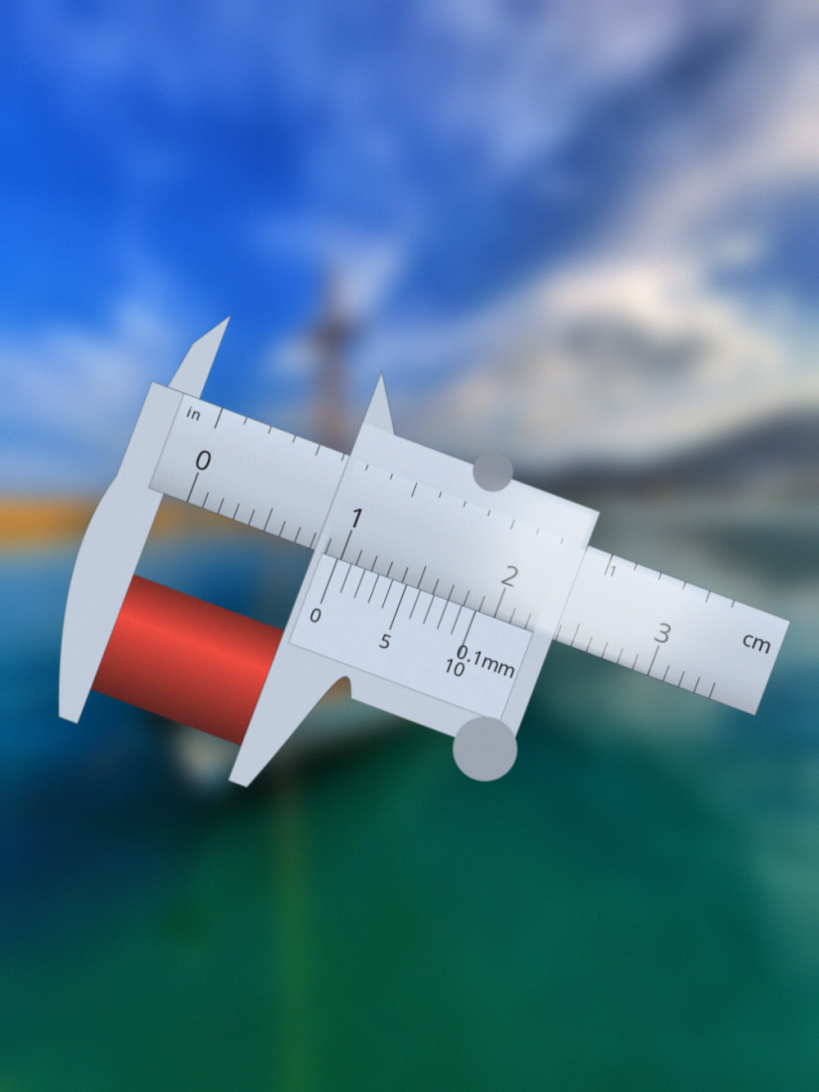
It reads 9.8 mm
